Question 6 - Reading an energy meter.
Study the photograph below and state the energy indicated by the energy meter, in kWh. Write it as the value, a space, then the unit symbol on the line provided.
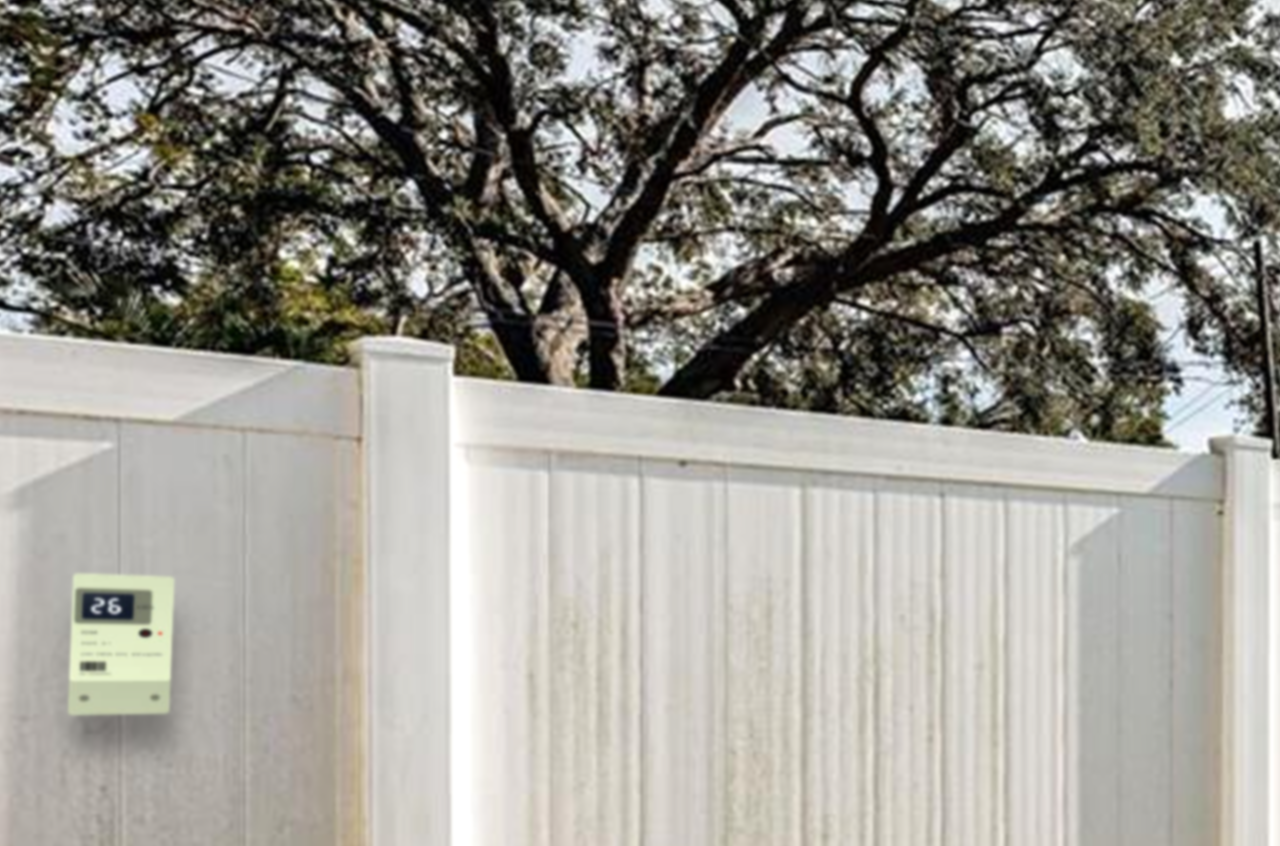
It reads 26 kWh
